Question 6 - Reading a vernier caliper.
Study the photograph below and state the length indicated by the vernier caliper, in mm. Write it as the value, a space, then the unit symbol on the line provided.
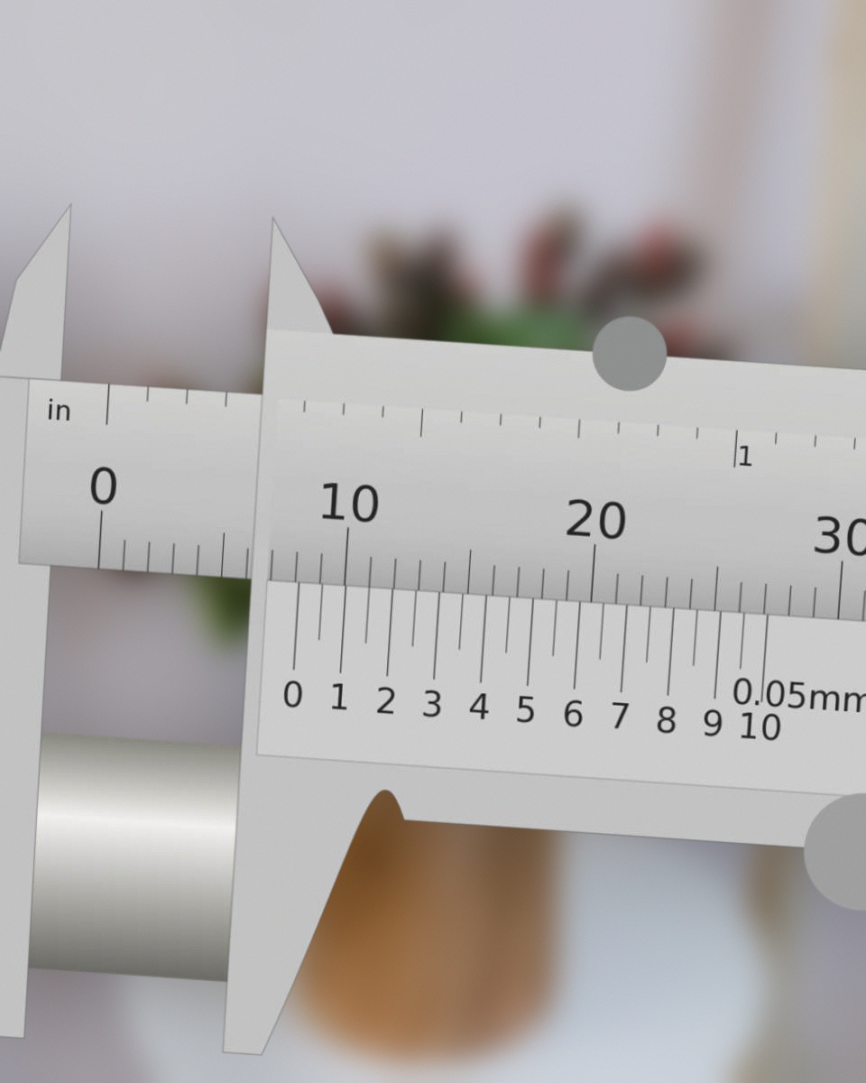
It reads 8.15 mm
